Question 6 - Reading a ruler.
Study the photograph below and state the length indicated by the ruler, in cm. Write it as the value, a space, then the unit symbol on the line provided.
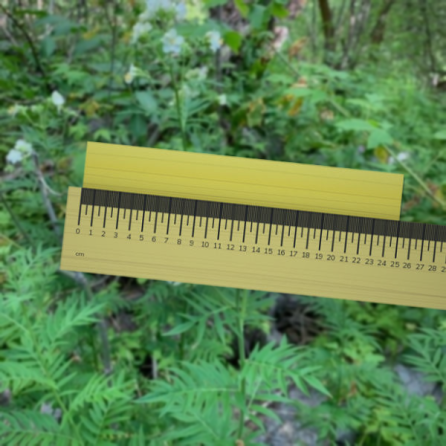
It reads 25 cm
